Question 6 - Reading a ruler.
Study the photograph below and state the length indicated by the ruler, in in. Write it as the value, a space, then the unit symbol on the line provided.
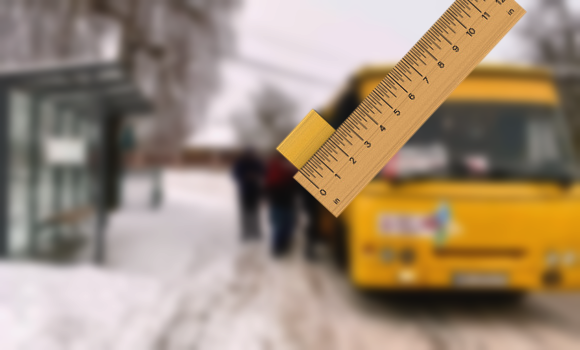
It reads 2.5 in
